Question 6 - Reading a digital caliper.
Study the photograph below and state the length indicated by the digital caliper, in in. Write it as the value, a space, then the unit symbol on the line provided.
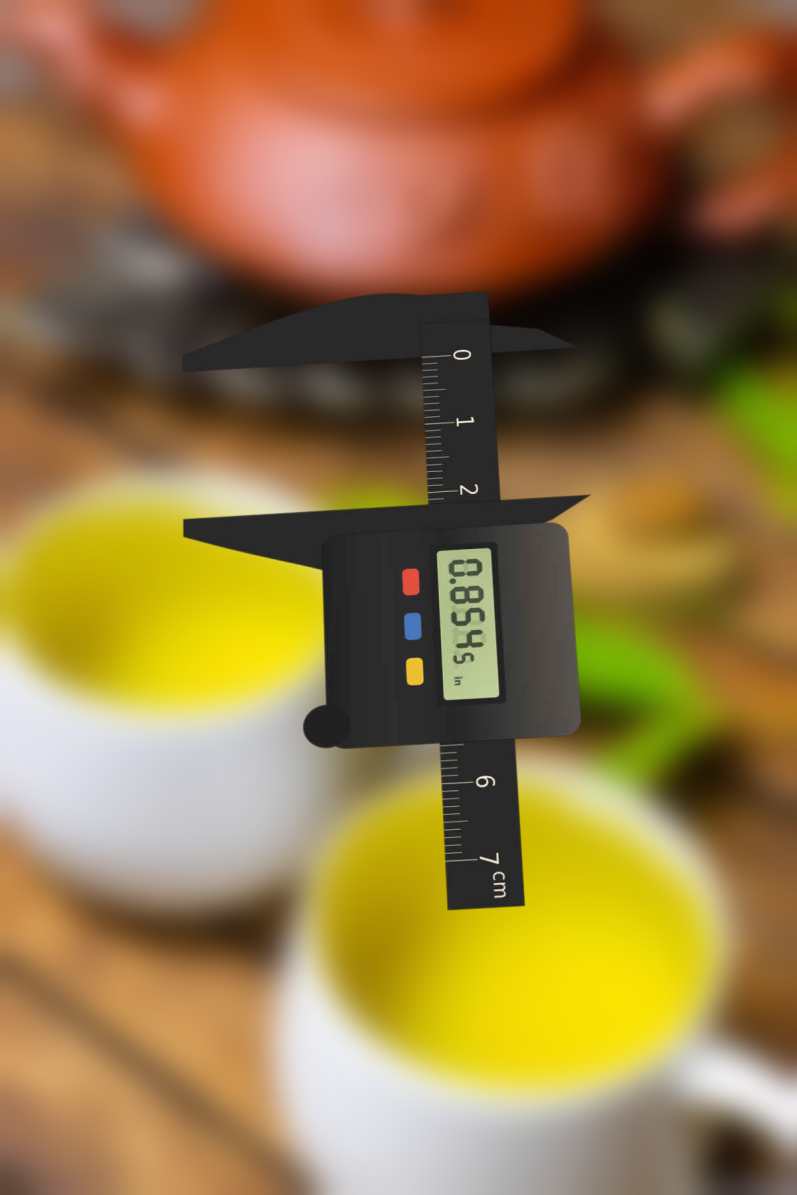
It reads 0.8545 in
